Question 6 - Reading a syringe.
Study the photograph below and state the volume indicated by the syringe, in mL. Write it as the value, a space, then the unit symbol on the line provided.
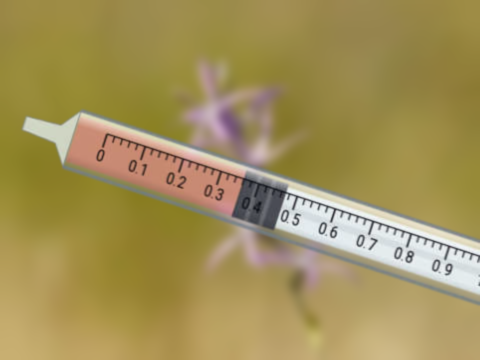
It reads 0.36 mL
